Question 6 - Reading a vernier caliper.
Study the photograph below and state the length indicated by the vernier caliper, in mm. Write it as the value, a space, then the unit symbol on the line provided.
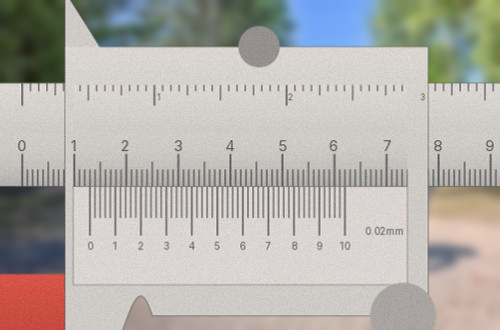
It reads 13.0 mm
